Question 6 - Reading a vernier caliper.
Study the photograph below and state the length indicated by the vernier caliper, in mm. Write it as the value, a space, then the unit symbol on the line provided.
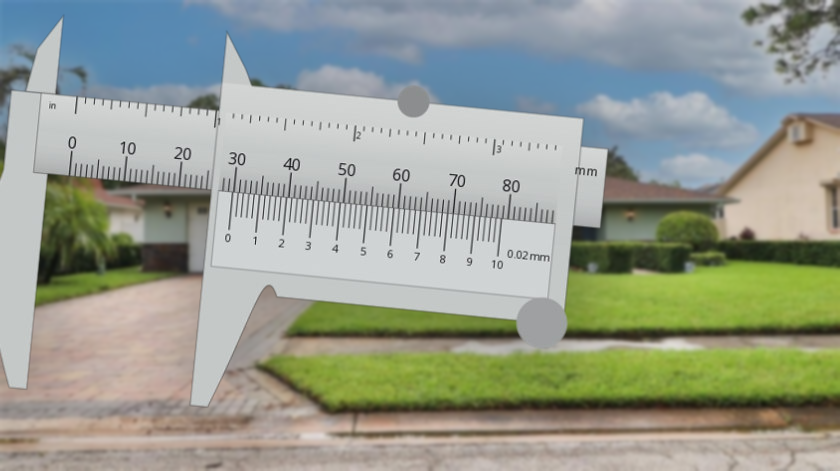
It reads 29.8 mm
